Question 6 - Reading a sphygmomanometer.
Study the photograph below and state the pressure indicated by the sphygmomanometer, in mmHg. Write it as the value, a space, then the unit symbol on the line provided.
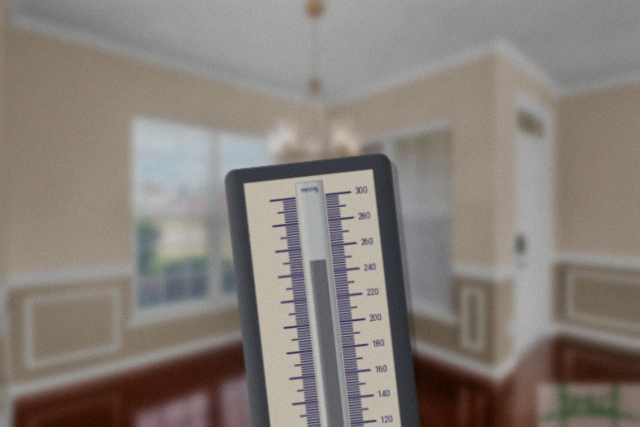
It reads 250 mmHg
